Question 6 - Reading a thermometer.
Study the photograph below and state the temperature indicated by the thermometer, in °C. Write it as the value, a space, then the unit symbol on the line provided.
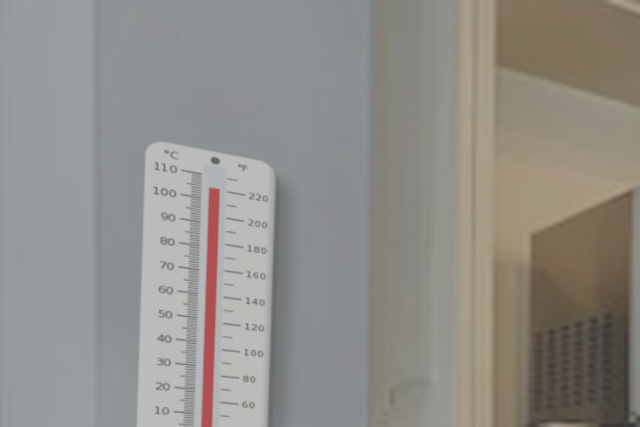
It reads 105 °C
